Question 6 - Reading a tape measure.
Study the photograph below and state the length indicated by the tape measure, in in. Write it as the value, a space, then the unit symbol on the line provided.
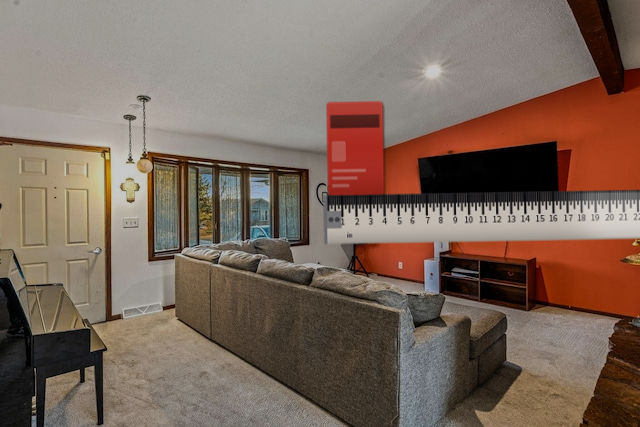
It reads 4 in
